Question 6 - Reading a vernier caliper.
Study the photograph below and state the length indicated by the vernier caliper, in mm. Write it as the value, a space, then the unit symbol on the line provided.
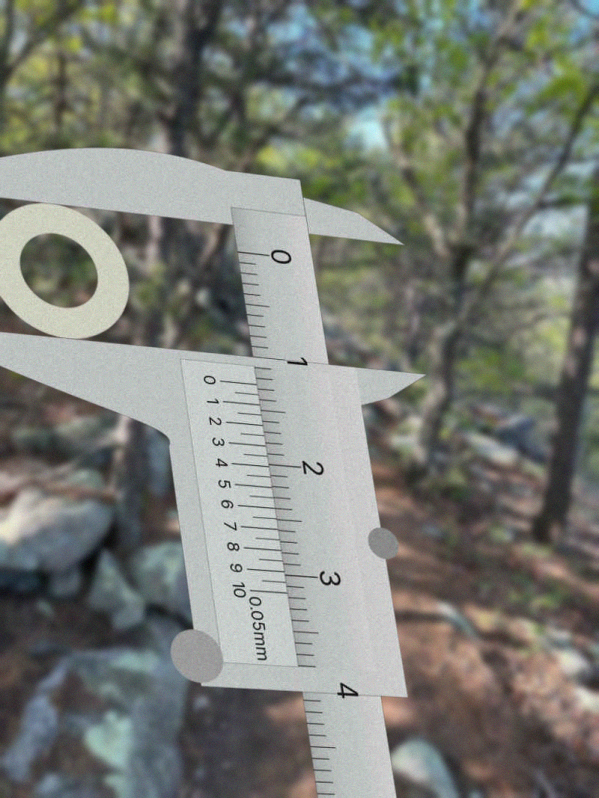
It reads 12.6 mm
